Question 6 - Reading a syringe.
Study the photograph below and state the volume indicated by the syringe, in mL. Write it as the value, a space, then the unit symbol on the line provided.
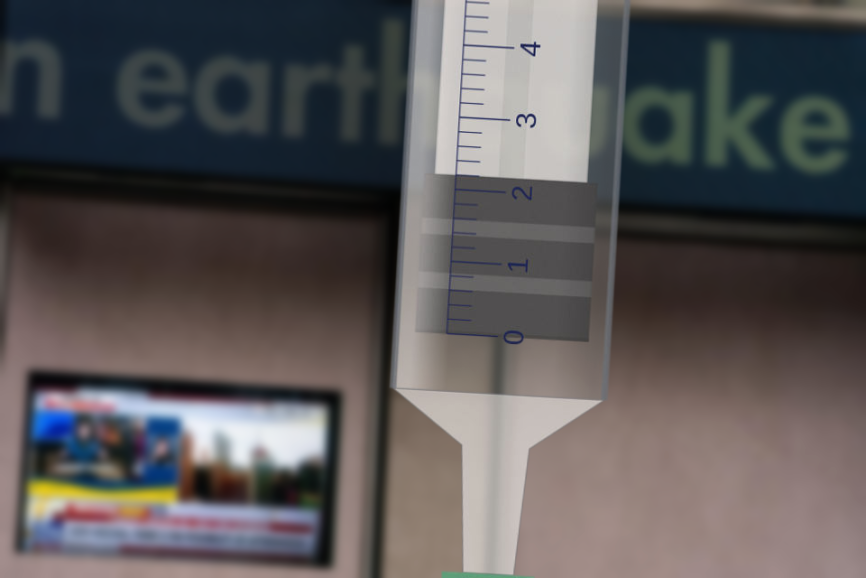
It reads 0 mL
